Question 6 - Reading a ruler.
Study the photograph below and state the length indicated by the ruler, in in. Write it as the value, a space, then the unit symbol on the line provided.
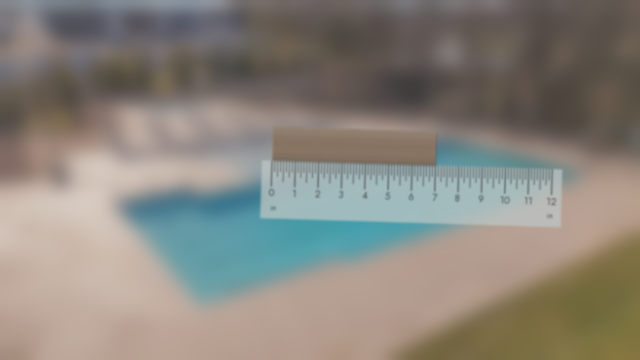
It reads 7 in
